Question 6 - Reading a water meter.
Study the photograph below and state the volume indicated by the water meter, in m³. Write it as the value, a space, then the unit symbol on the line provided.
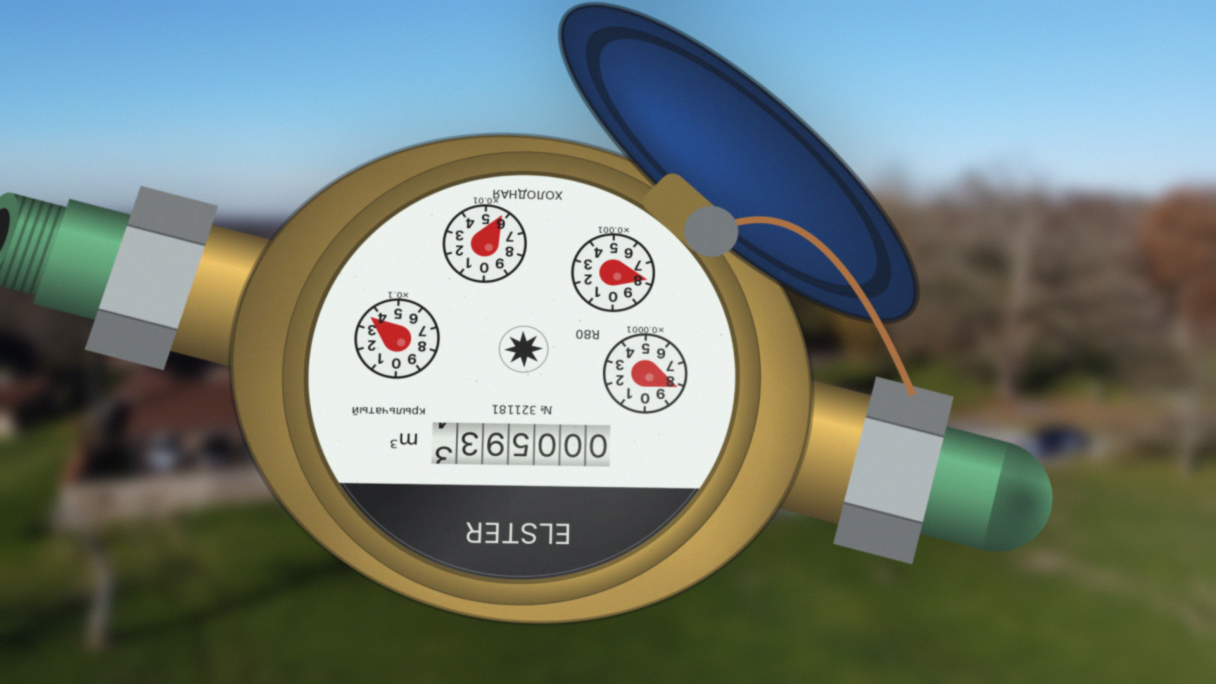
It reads 5933.3578 m³
